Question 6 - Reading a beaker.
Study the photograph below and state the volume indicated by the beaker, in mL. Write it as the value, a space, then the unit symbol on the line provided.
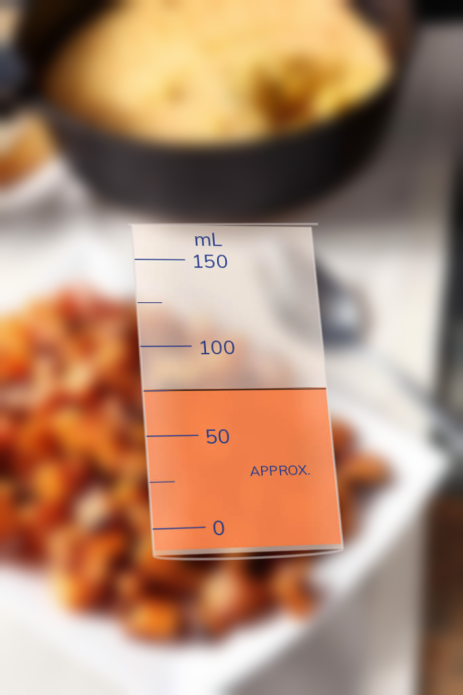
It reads 75 mL
